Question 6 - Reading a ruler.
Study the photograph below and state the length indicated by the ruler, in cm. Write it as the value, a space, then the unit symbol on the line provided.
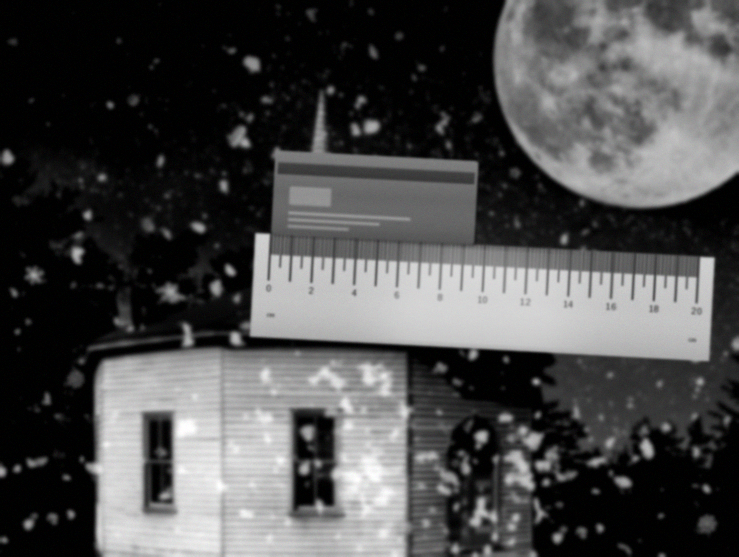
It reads 9.5 cm
